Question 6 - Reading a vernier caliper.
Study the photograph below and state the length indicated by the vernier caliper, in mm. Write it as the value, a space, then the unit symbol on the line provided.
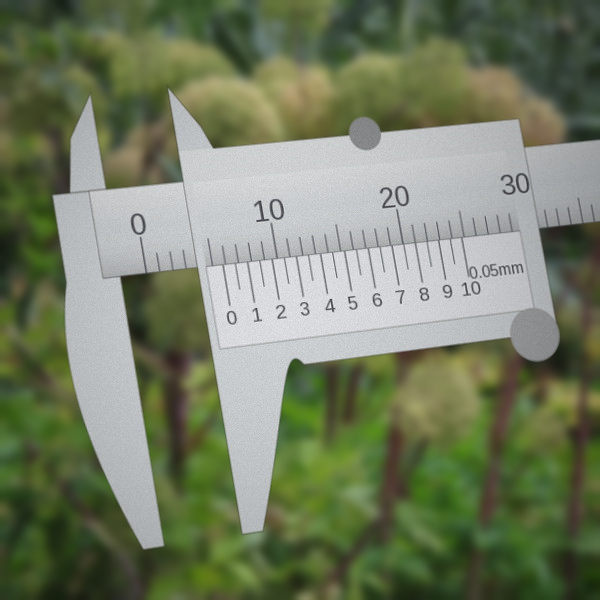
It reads 5.8 mm
